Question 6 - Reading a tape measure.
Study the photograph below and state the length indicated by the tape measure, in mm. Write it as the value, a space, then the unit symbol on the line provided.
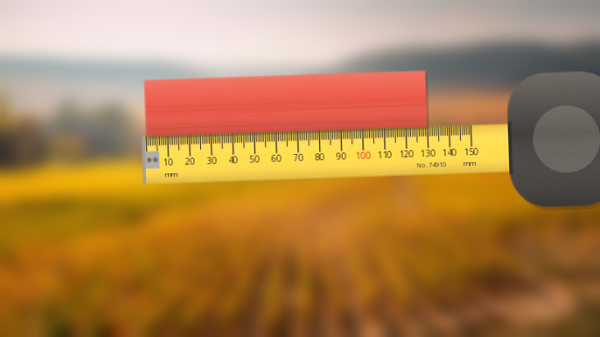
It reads 130 mm
